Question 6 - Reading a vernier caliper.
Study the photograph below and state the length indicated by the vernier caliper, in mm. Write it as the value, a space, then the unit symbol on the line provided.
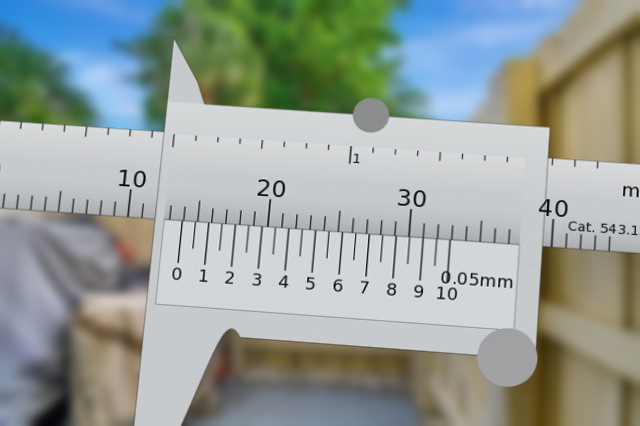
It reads 13.9 mm
